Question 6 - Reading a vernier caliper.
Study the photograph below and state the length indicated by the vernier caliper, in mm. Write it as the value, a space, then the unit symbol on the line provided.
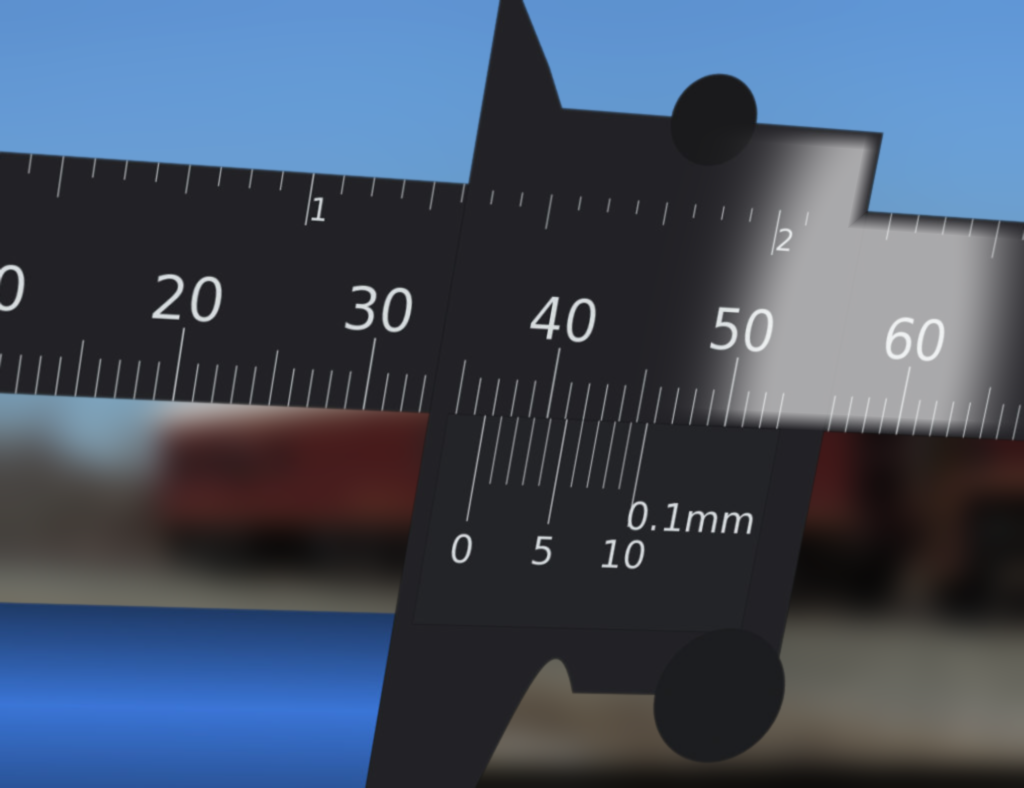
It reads 36.6 mm
